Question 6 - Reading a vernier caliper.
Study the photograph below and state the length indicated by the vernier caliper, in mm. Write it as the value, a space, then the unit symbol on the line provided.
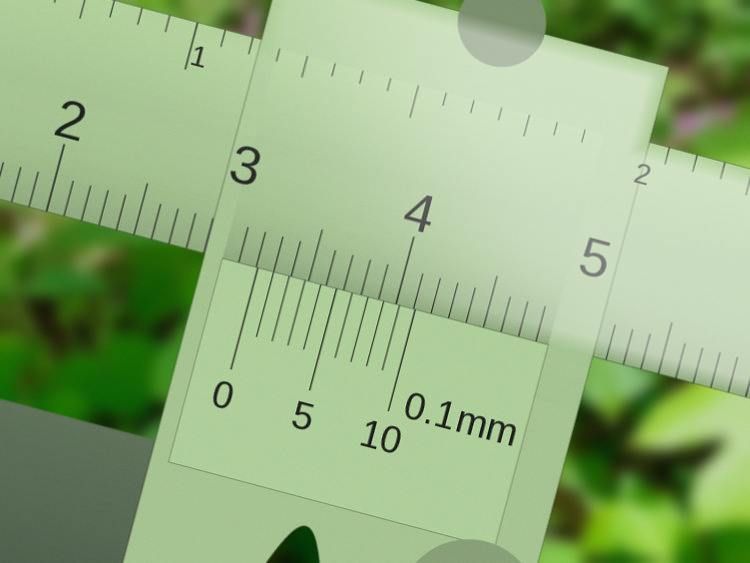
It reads 32.1 mm
